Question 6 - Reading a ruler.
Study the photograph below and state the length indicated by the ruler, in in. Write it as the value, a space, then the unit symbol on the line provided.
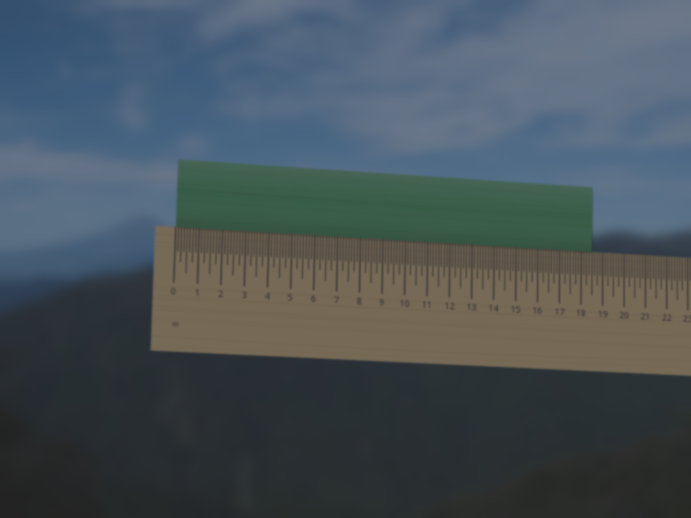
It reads 18.5 in
